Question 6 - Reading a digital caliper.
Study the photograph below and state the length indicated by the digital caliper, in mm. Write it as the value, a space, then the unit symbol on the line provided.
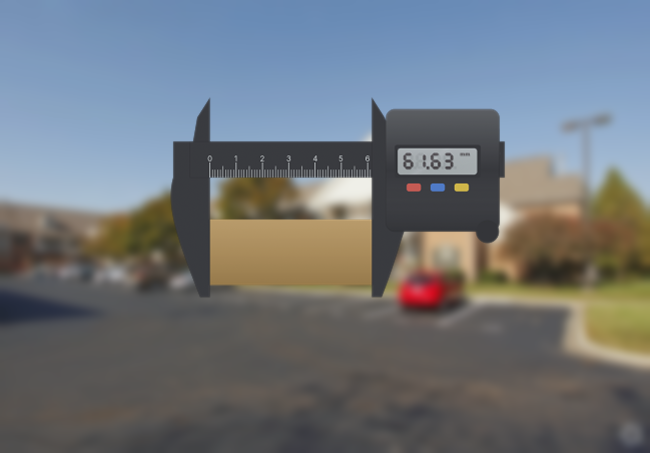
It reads 61.63 mm
